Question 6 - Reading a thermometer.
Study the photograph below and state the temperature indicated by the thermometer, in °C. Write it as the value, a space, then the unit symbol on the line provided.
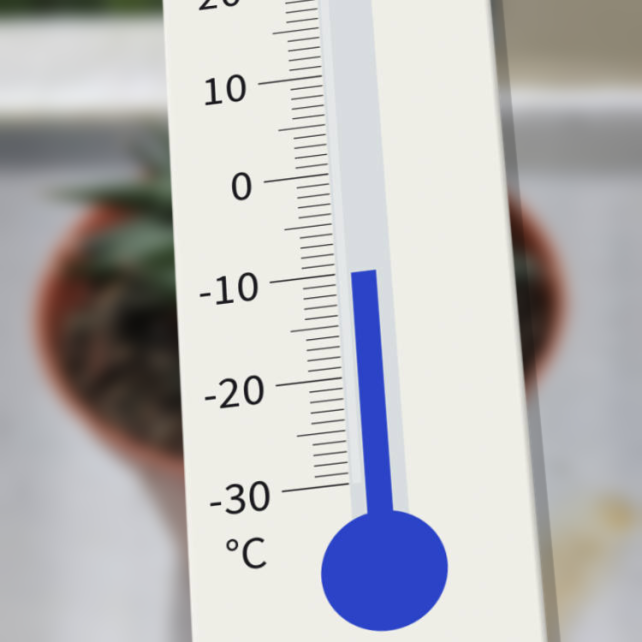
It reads -10 °C
